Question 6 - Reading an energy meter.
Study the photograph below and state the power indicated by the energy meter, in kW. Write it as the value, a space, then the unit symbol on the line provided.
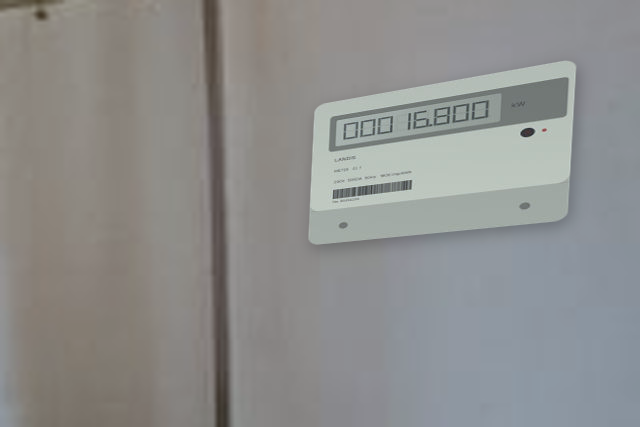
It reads 16.800 kW
